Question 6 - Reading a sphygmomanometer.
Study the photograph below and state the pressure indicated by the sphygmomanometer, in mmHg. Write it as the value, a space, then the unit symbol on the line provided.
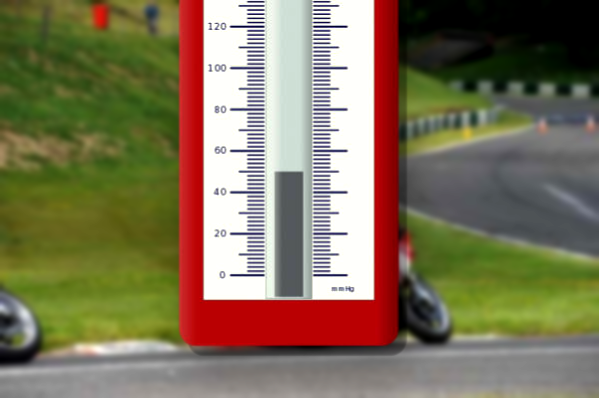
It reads 50 mmHg
